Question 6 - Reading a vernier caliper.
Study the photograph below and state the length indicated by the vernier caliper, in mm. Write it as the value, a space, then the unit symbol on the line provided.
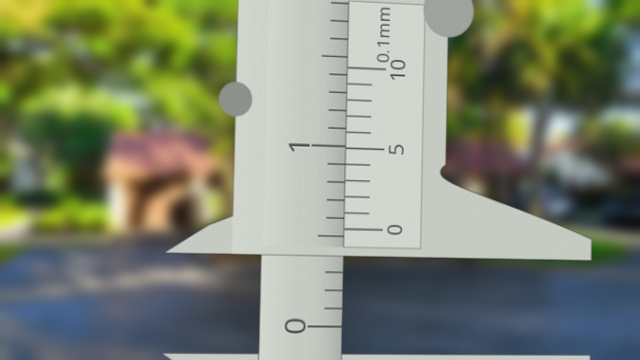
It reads 5.4 mm
